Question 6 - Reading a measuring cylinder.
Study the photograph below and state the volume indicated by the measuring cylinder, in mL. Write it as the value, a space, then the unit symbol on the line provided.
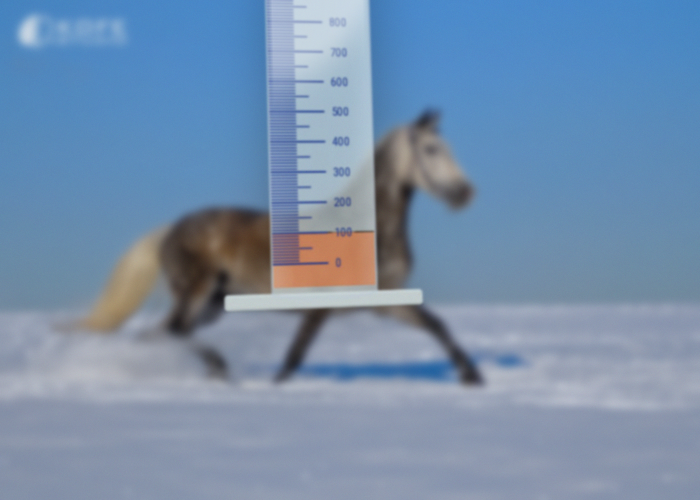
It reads 100 mL
